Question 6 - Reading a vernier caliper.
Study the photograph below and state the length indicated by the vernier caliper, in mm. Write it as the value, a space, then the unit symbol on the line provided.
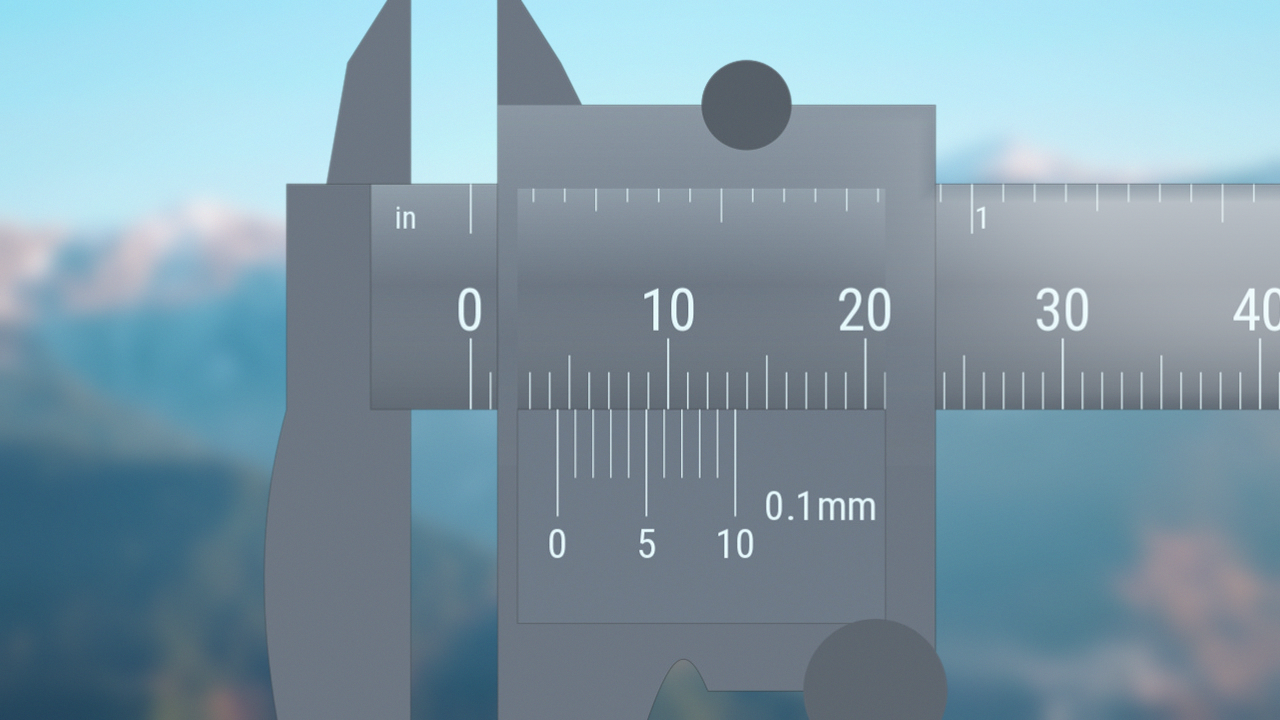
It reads 4.4 mm
